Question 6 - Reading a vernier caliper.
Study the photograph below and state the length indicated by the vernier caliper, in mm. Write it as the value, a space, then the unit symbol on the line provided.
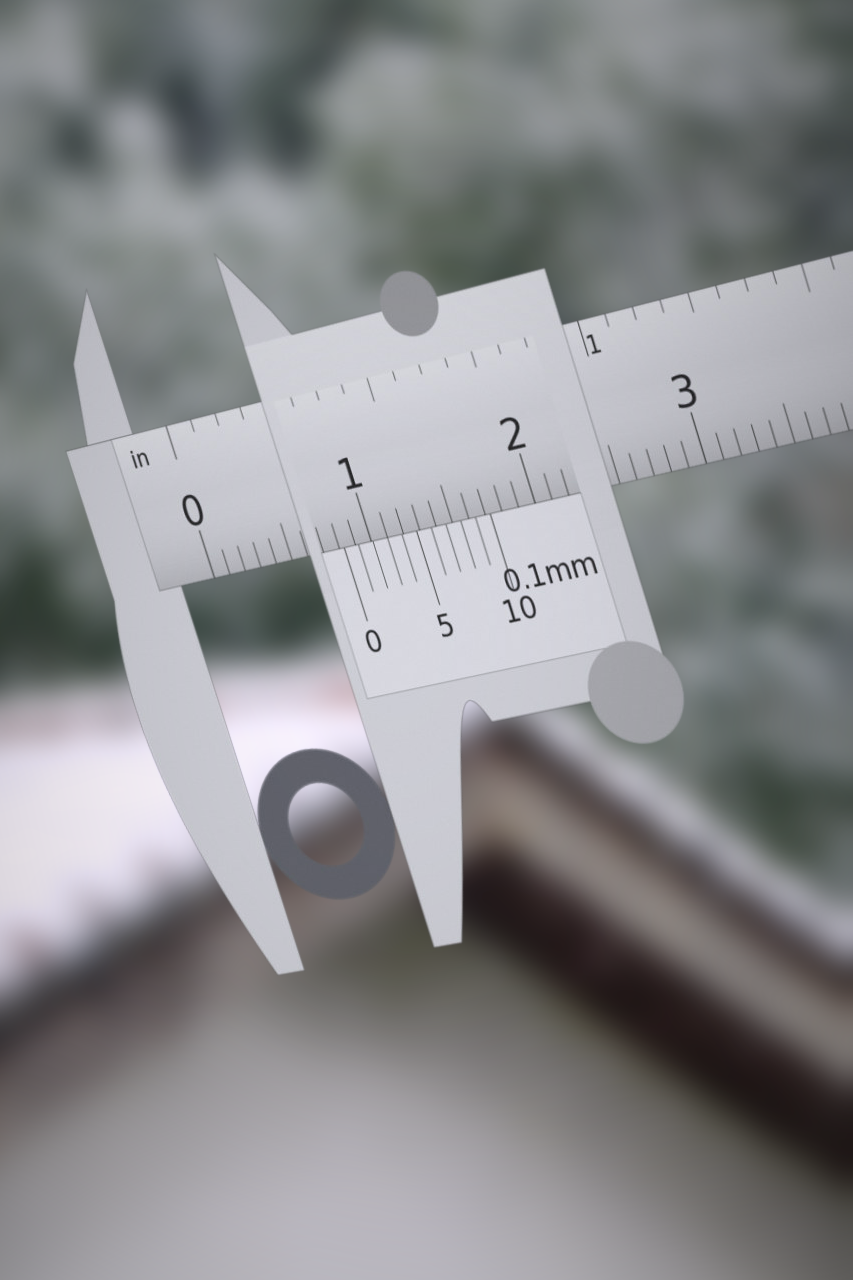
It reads 8.3 mm
